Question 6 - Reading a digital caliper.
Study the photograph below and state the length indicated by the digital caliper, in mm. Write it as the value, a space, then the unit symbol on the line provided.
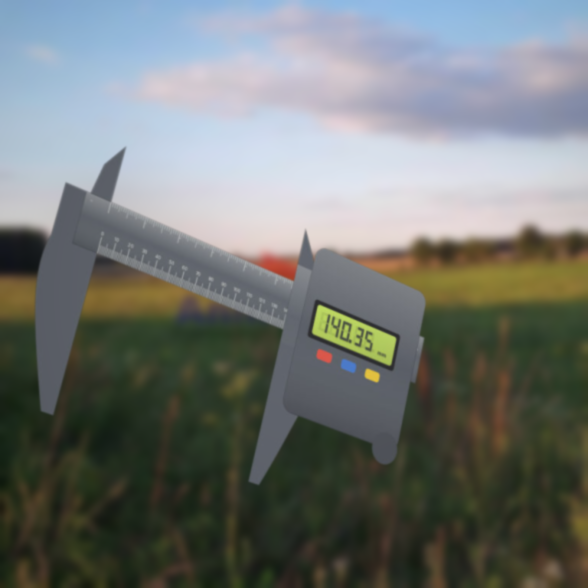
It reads 140.35 mm
